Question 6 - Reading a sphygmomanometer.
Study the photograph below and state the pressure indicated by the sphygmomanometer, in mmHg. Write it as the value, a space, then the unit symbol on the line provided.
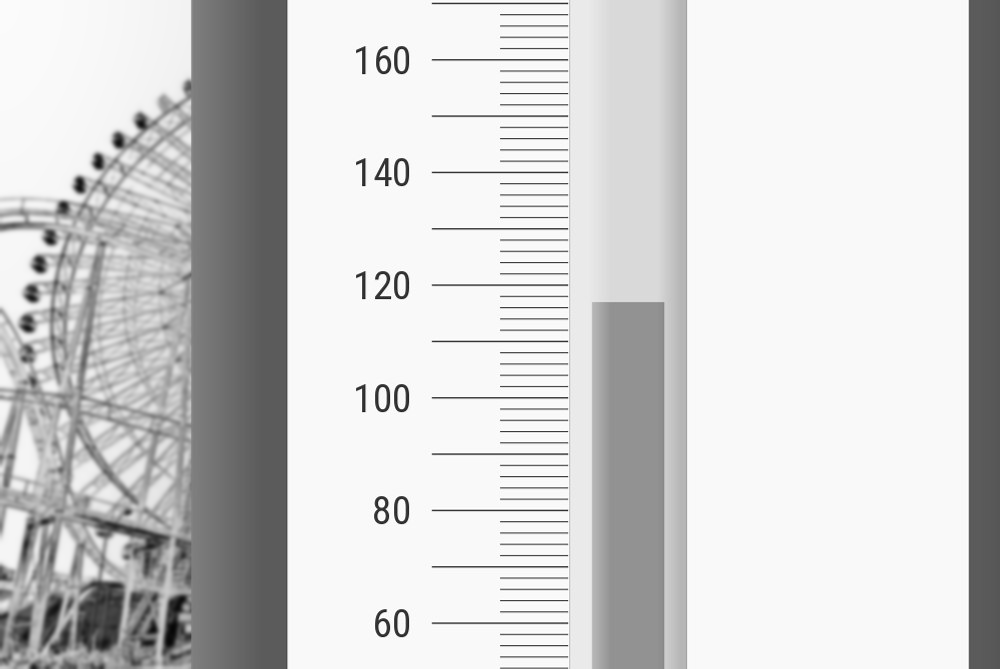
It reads 117 mmHg
